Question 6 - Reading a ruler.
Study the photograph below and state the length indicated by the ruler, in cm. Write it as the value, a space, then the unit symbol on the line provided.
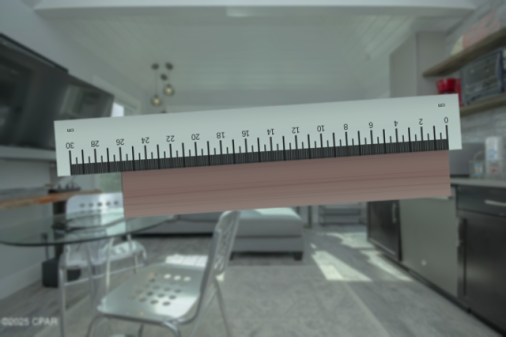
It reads 26 cm
